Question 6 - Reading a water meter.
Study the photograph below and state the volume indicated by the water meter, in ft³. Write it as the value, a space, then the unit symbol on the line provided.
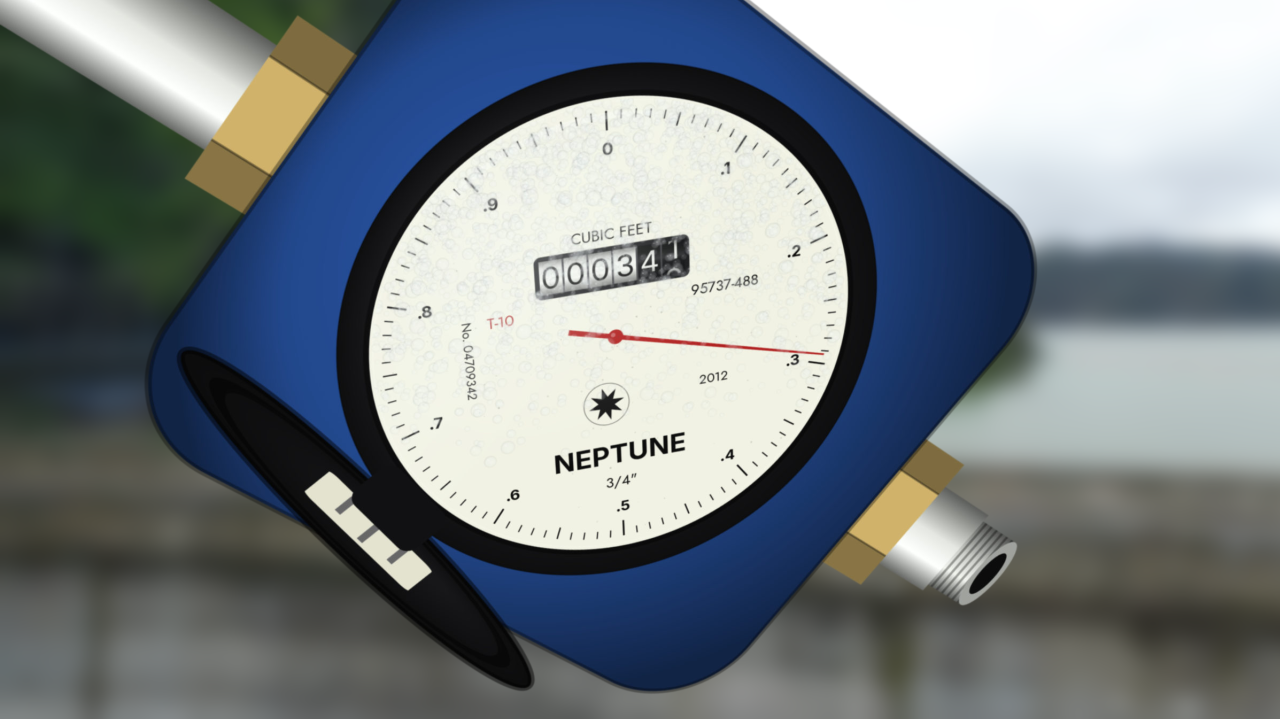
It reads 341.29 ft³
